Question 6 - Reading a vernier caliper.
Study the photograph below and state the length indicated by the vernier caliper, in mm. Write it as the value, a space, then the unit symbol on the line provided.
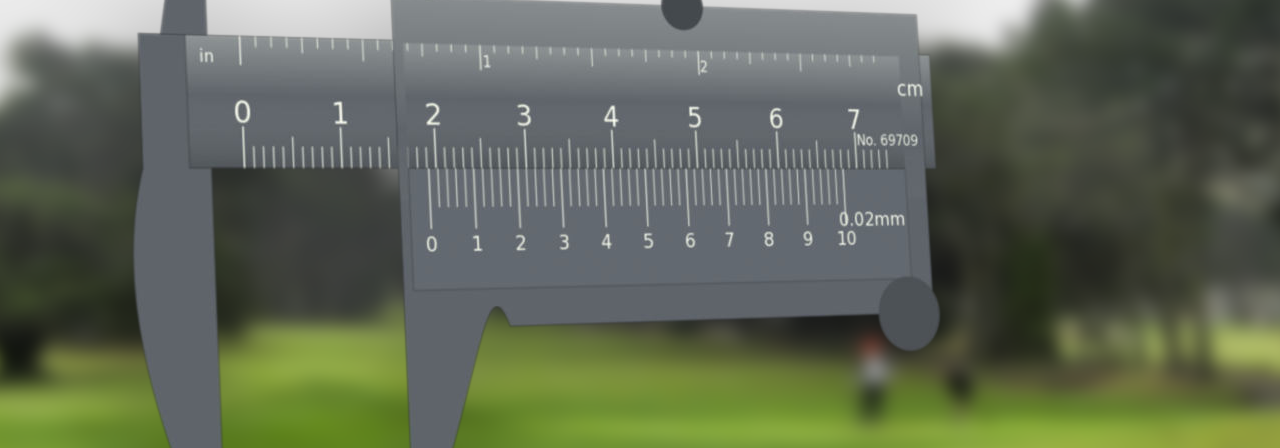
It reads 19.2 mm
